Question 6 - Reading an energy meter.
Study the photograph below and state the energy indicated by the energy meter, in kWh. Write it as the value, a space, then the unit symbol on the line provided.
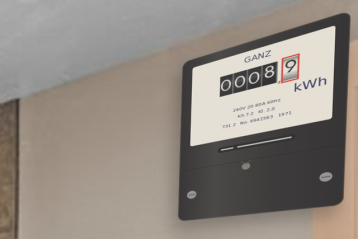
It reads 8.9 kWh
